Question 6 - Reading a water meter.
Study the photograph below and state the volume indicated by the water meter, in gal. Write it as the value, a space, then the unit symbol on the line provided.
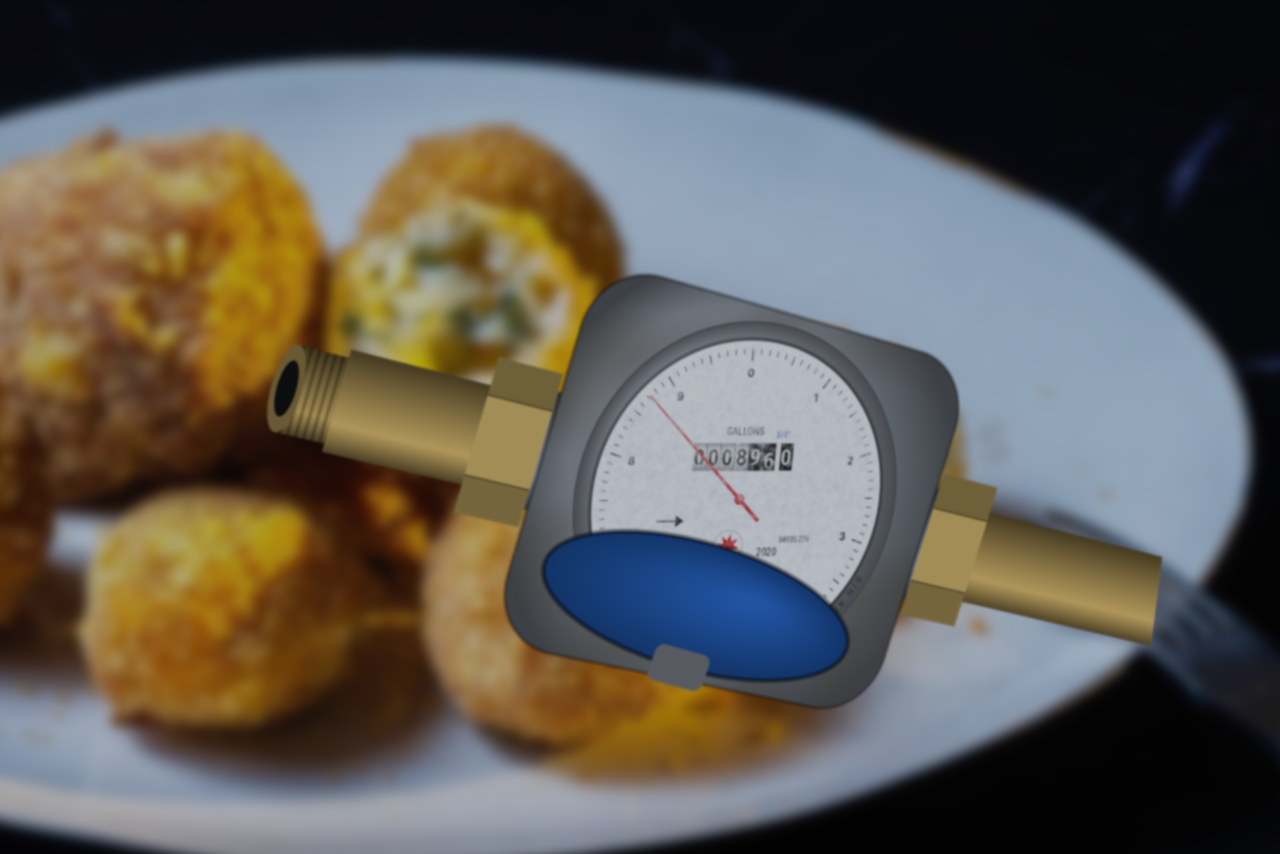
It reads 8958.7 gal
